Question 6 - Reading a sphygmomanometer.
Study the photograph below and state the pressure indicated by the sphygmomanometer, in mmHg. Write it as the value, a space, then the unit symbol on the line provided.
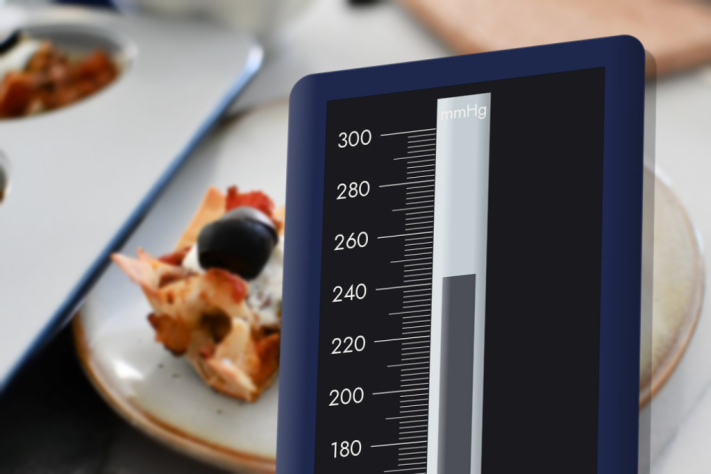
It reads 242 mmHg
